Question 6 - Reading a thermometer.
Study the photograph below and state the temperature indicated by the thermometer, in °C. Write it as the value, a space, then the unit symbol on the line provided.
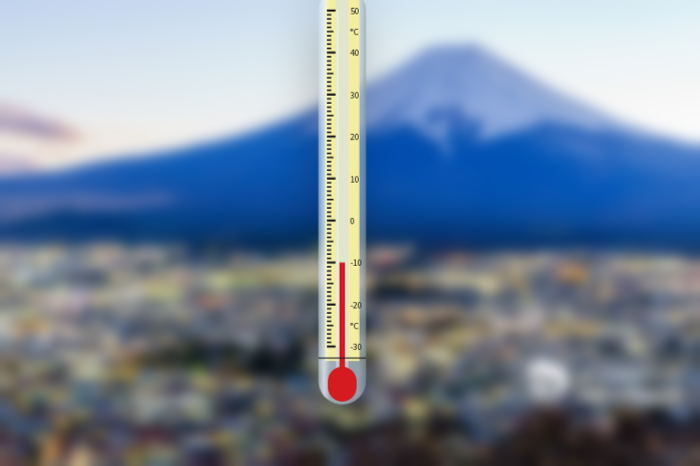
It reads -10 °C
